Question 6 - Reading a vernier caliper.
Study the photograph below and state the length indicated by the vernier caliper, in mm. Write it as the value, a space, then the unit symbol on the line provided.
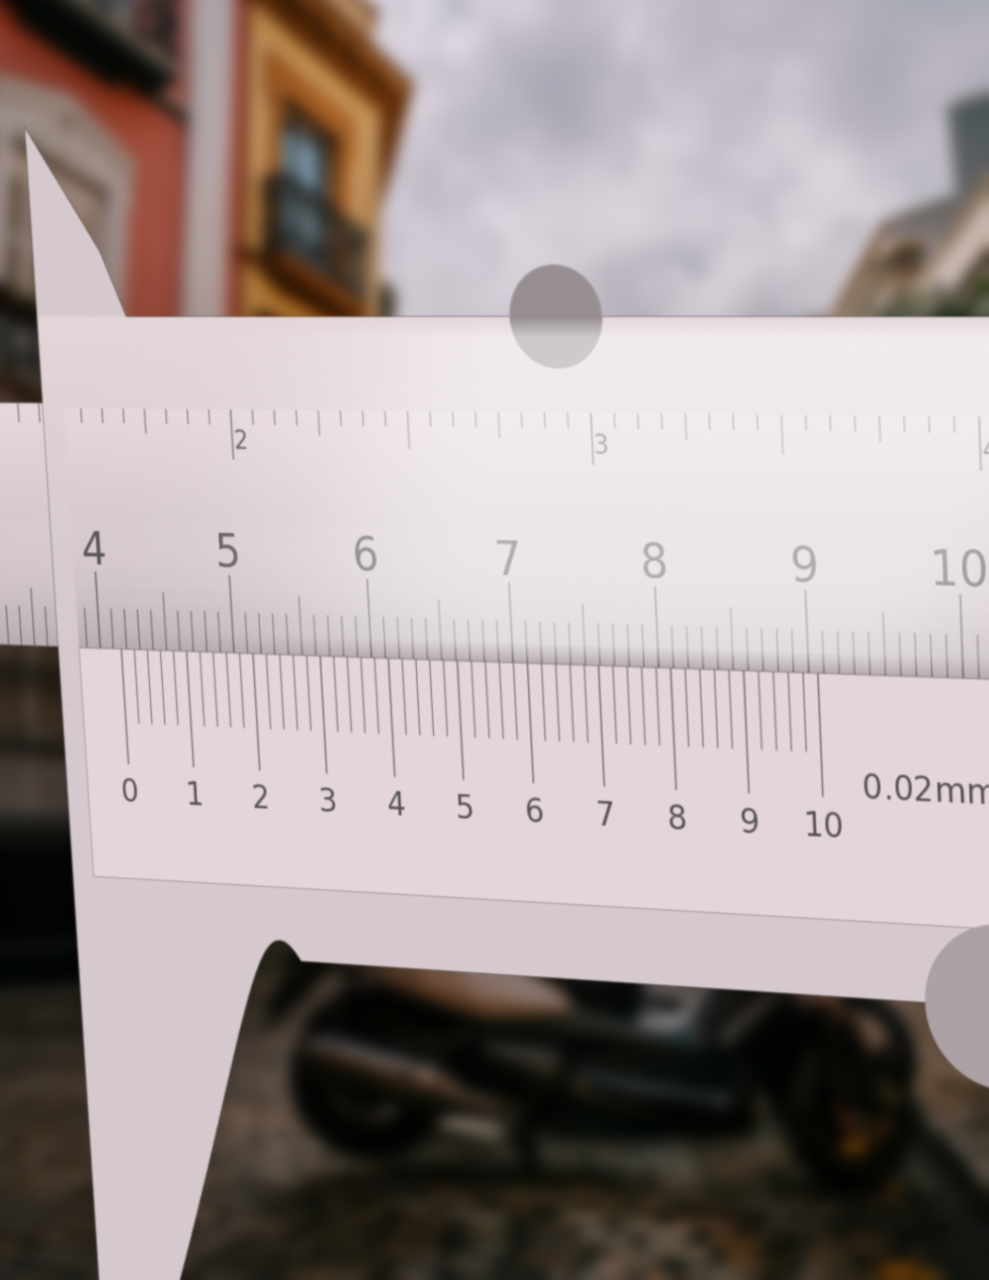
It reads 41.6 mm
